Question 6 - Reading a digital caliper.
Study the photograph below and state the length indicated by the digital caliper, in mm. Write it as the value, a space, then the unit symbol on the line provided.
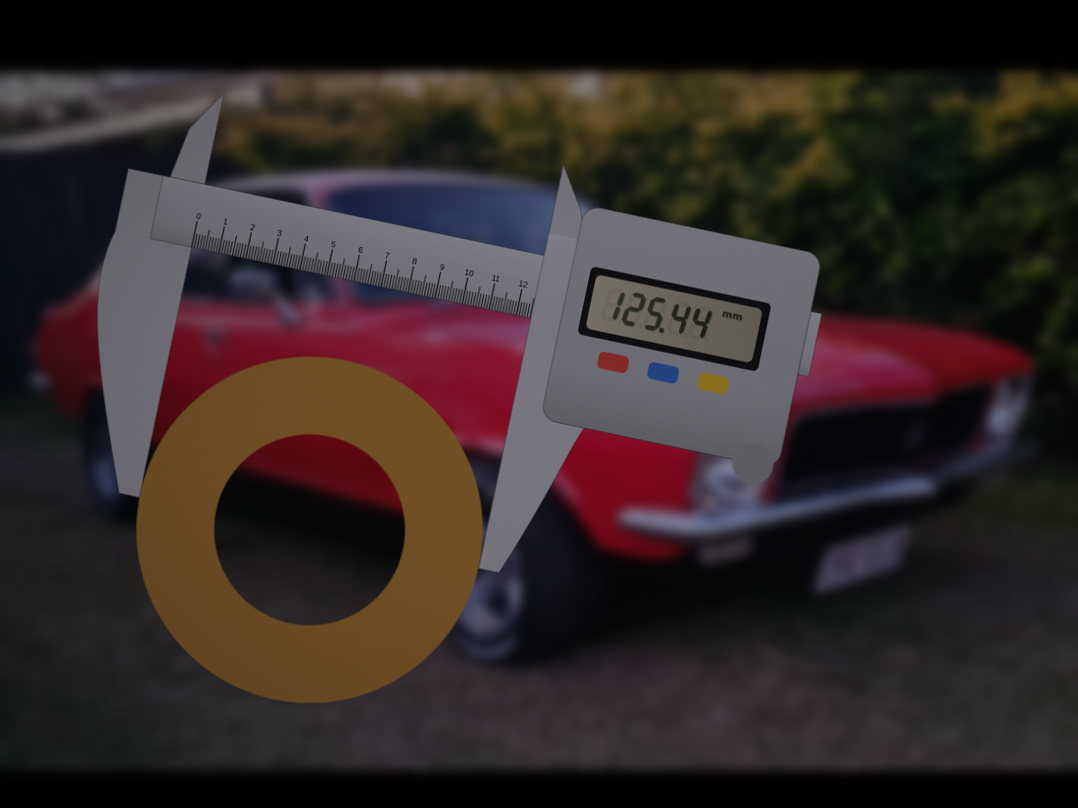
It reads 125.44 mm
